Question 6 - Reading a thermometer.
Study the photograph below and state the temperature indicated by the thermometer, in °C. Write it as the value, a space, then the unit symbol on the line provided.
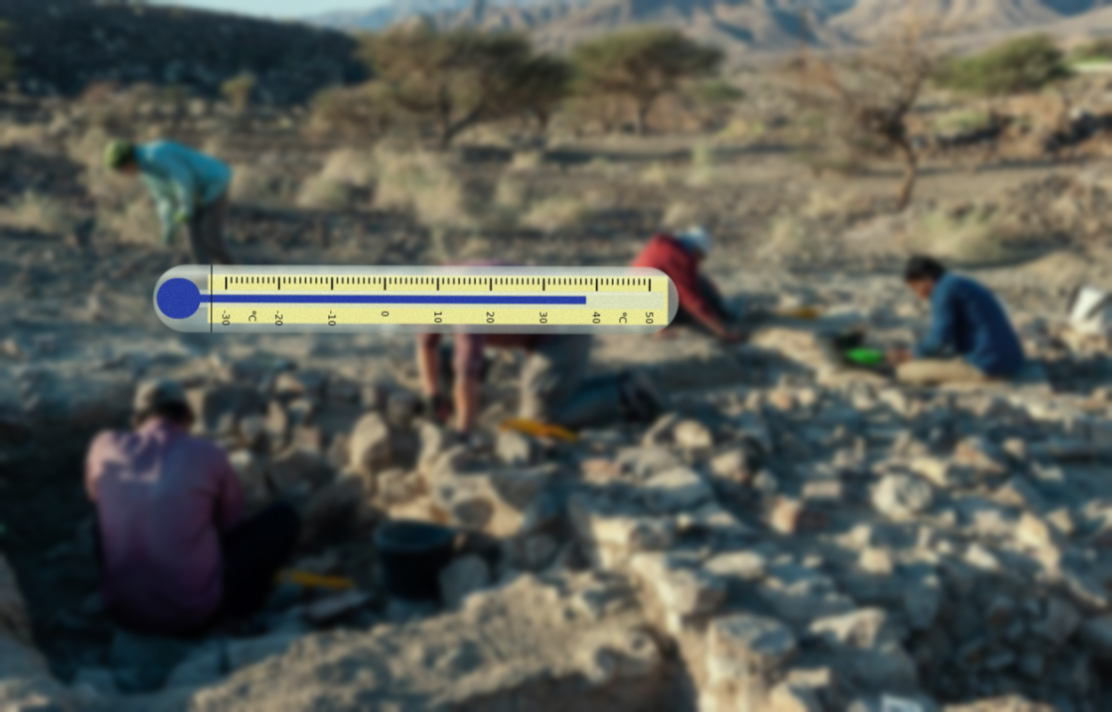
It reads 38 °C
